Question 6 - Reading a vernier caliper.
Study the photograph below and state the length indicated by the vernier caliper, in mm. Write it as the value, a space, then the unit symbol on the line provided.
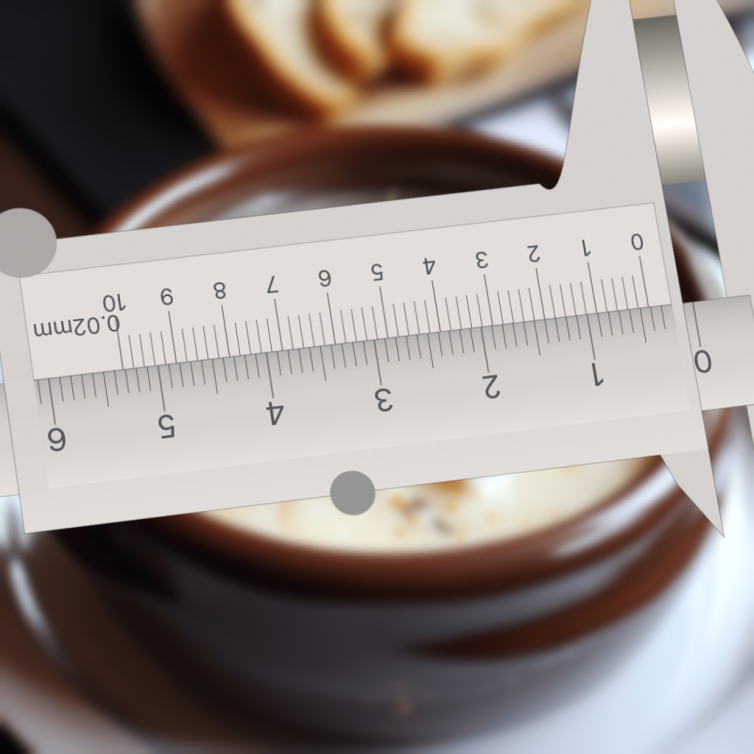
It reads 4.2 mm
